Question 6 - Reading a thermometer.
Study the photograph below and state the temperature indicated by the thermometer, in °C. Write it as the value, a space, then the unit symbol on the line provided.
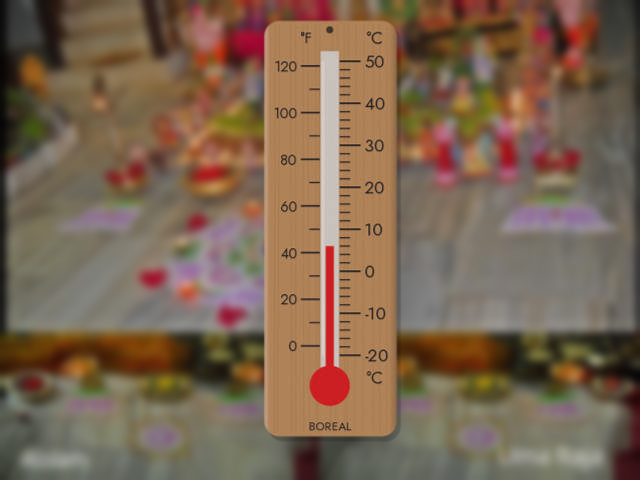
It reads 6 °C
